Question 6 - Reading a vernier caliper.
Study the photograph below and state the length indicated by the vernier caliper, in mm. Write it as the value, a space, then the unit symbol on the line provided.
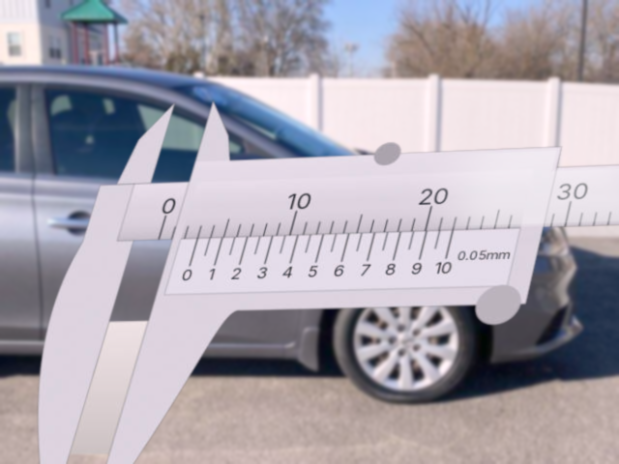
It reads 3.0 mm
